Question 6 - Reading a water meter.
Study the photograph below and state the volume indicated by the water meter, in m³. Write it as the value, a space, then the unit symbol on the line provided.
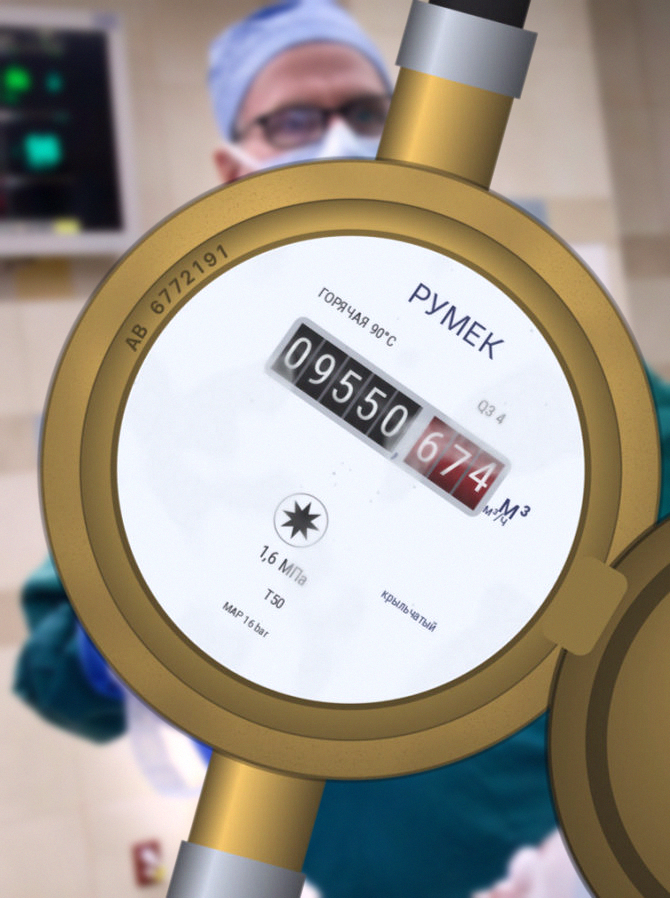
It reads 9550.674 m³
